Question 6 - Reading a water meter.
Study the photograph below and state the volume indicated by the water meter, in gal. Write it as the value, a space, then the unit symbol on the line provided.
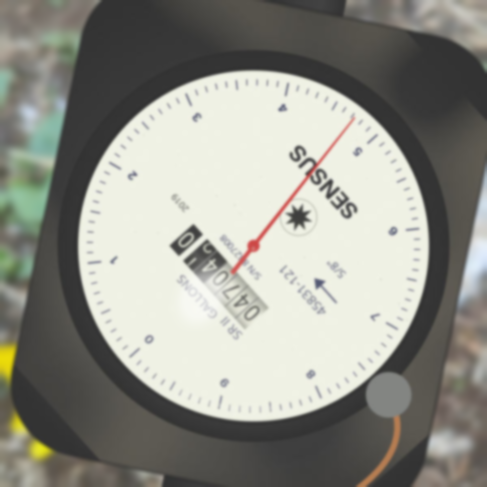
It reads 470414.7 gal
